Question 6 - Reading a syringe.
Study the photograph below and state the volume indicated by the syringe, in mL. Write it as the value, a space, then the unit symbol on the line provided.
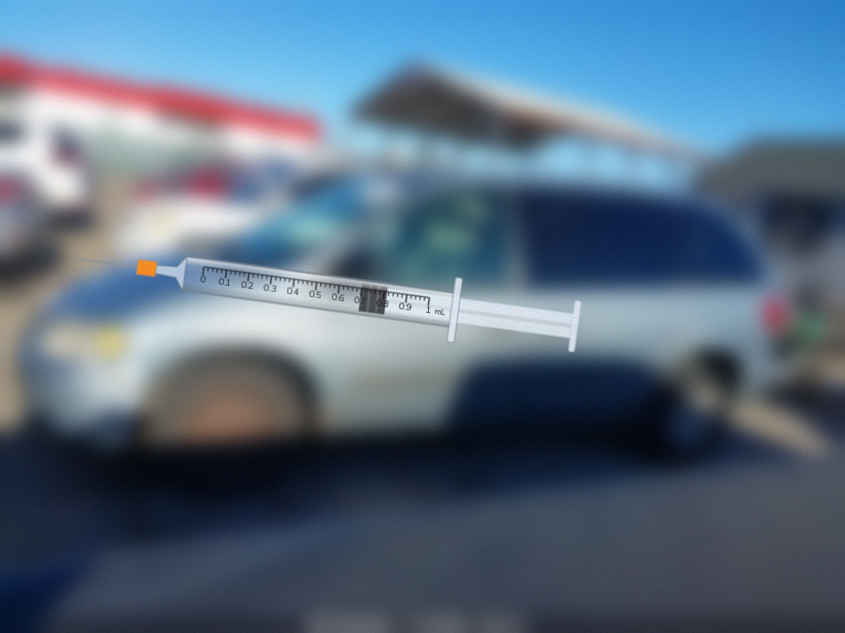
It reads 0.7 mL
